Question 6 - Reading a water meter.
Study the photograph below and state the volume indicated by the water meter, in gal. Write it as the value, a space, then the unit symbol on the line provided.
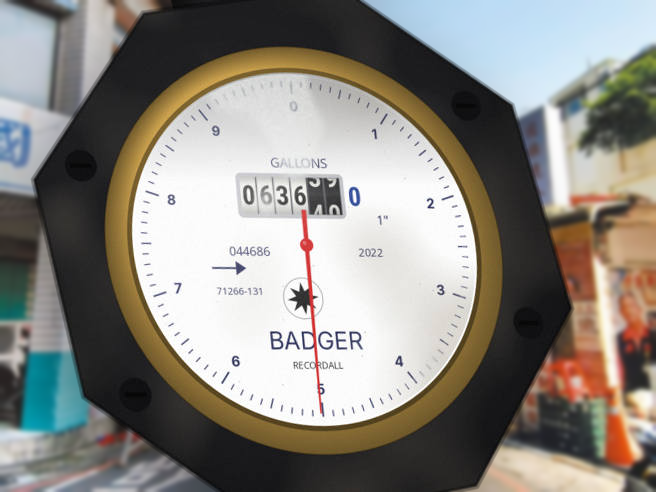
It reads 636395.0 gal
